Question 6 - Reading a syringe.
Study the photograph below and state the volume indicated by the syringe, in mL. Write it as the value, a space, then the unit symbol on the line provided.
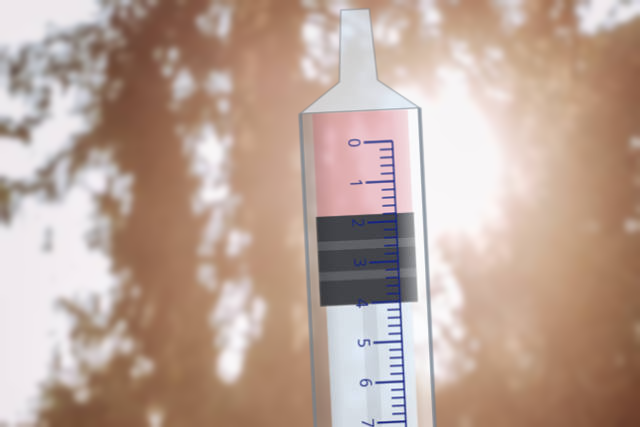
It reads 1.8 mL
